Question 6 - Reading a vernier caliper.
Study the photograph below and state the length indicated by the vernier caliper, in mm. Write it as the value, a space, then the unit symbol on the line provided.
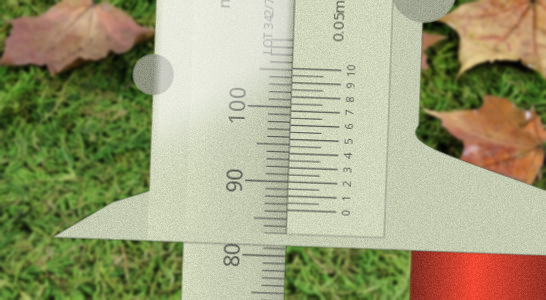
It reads 86.2 mm
